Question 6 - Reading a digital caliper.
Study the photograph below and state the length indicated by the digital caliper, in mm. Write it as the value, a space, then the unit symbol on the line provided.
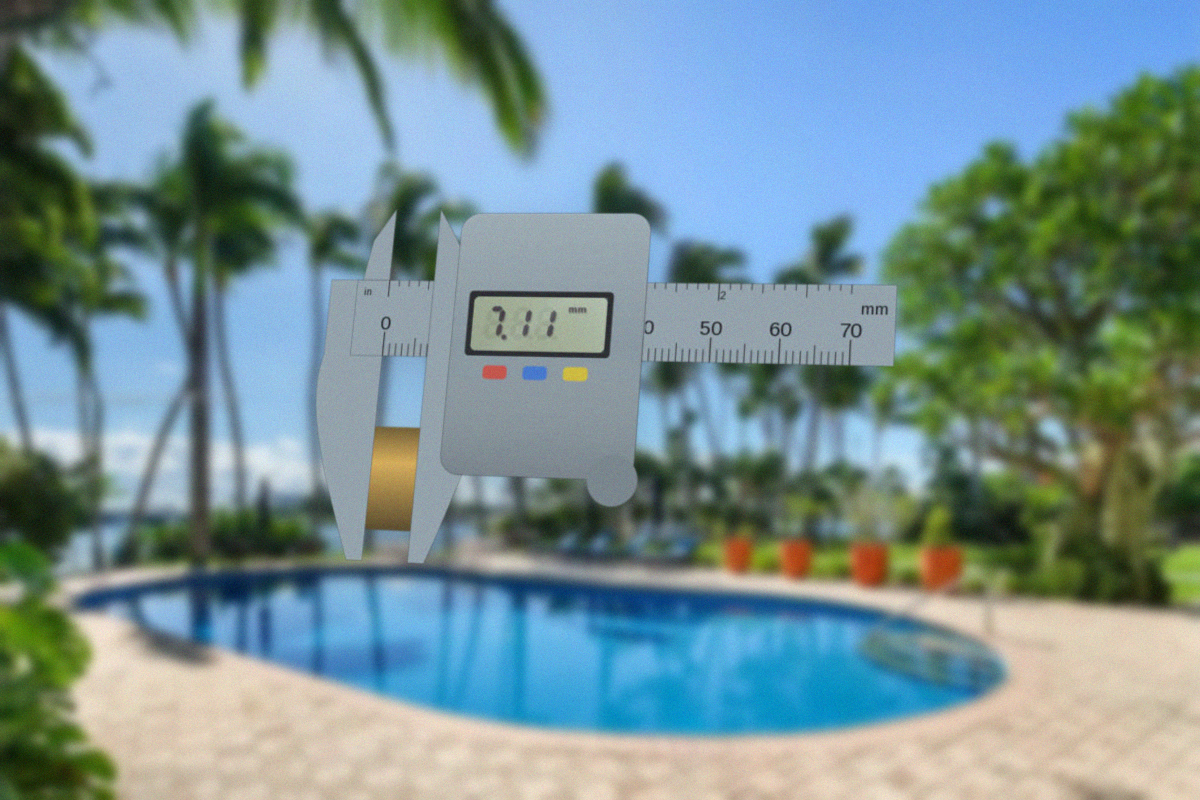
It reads 7.11 mm
